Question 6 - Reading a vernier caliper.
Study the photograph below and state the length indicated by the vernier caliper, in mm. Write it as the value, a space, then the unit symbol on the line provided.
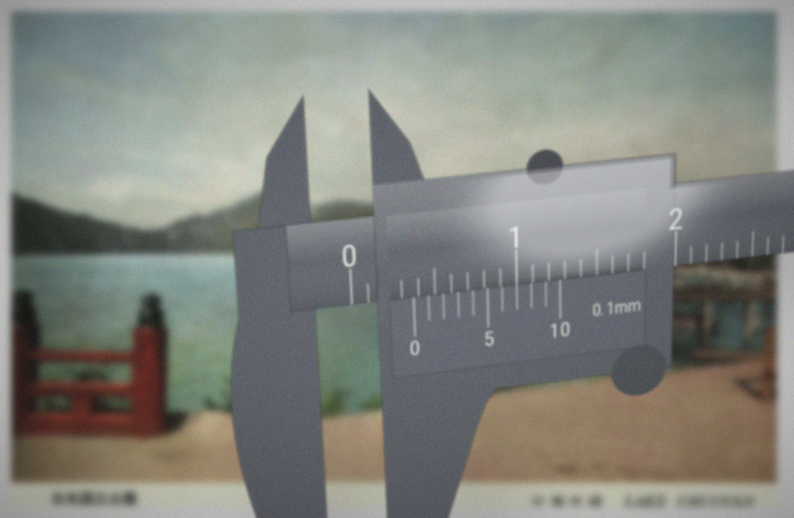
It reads 3.7 mm
